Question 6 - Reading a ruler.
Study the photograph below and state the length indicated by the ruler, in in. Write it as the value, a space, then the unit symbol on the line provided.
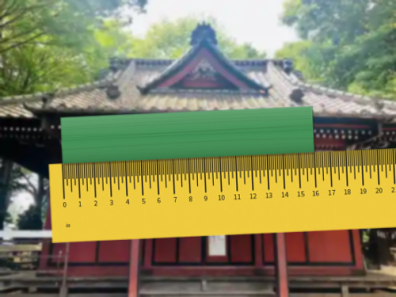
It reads 16 in
